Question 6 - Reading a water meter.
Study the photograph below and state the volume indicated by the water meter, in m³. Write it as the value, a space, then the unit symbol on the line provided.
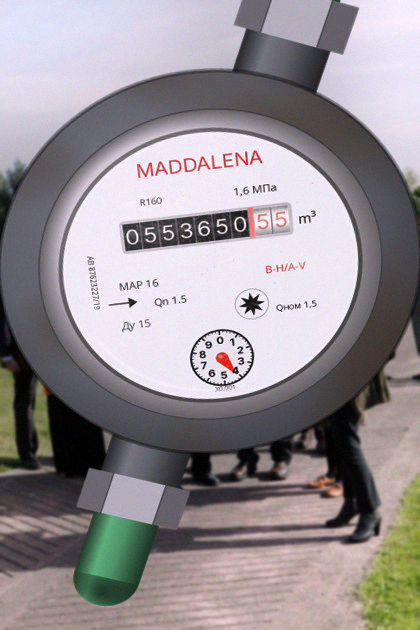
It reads 553650.554 m³
